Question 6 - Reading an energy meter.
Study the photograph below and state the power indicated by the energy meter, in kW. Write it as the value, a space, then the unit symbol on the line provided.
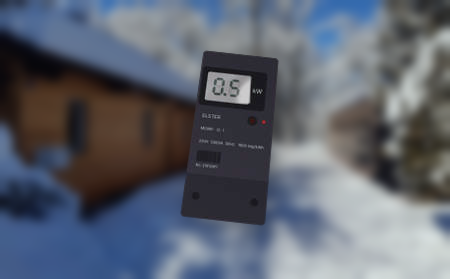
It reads 0.5 kW
